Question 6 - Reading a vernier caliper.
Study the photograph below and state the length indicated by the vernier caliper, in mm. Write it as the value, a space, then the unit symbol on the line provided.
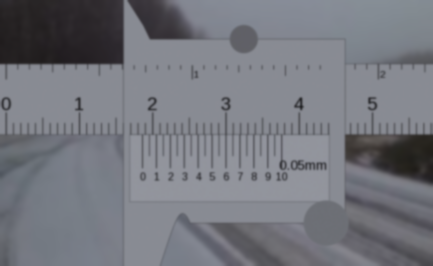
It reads 18.6 mm
